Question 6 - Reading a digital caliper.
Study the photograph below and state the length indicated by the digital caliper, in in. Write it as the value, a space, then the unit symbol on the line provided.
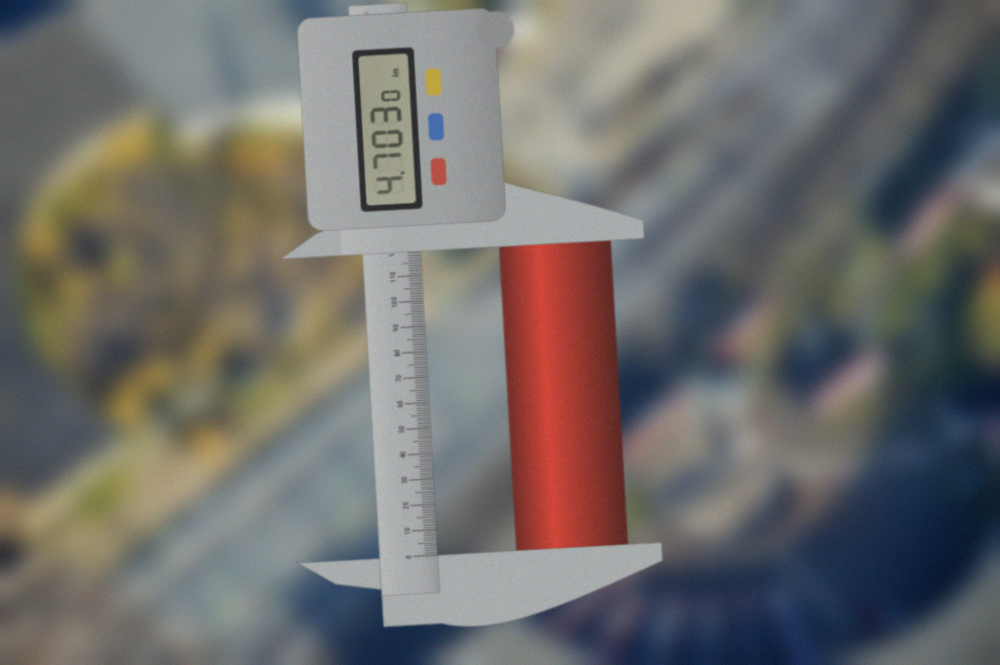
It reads 4.7030 in
